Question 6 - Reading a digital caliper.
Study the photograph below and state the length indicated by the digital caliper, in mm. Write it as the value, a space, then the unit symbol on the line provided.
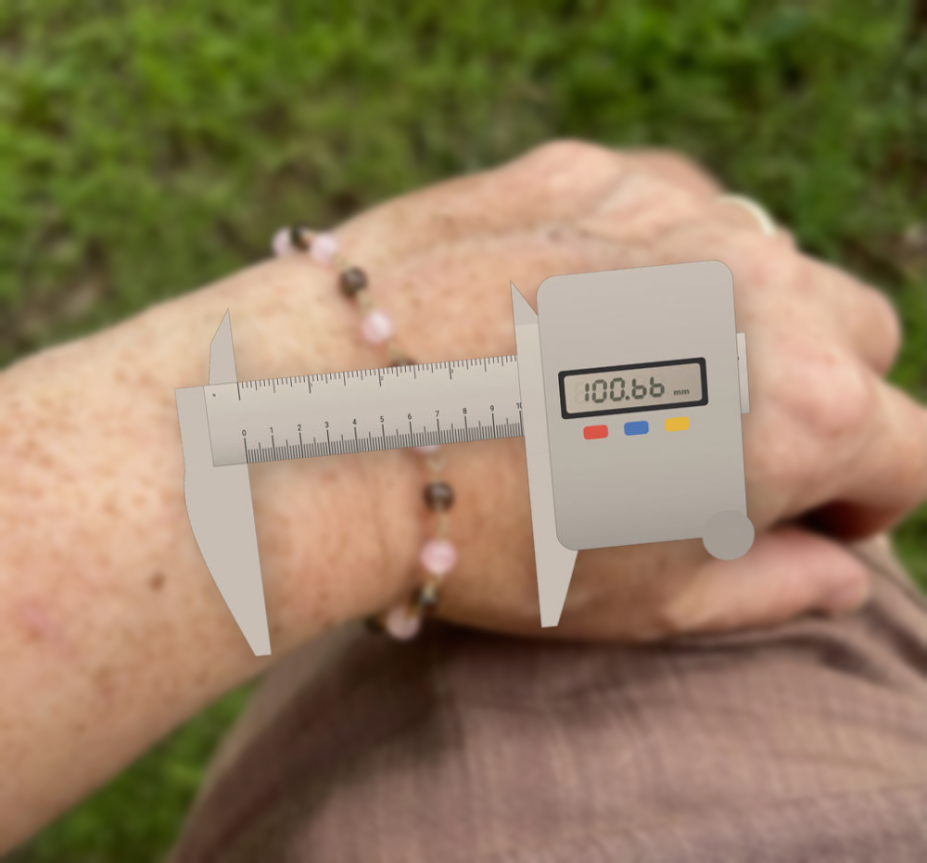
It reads 100.66 mm
